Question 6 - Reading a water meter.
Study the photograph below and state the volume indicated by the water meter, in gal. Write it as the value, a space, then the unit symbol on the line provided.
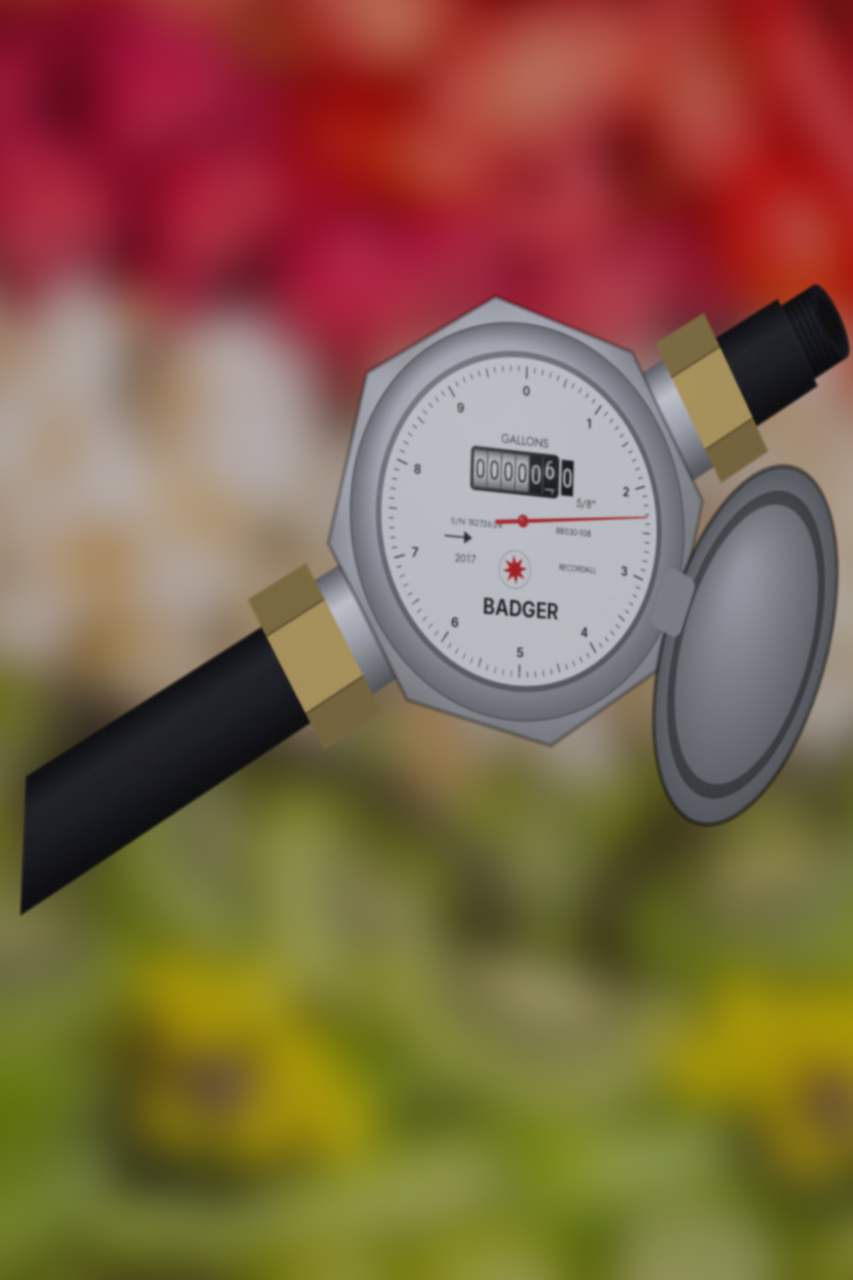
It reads 62.3 gal
